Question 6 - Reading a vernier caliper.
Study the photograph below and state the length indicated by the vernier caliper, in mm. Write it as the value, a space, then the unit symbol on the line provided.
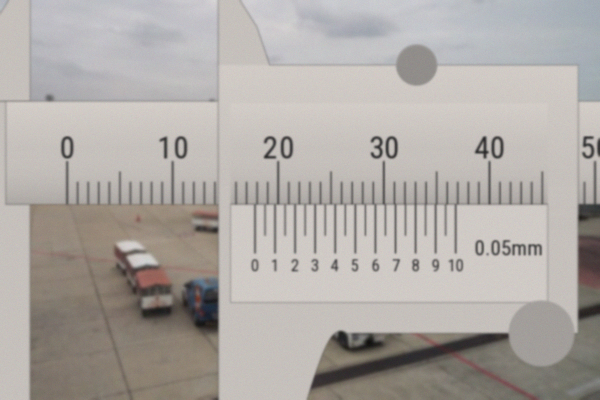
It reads 17.8 mm
